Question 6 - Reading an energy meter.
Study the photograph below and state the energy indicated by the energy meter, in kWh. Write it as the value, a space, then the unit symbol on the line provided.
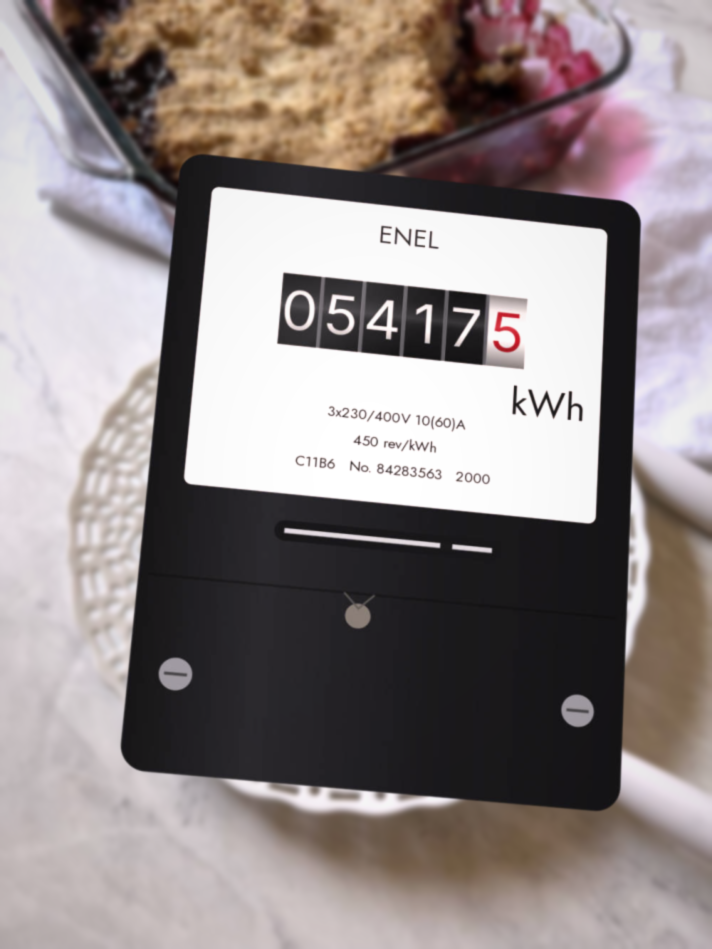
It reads 5417.5 kWh
